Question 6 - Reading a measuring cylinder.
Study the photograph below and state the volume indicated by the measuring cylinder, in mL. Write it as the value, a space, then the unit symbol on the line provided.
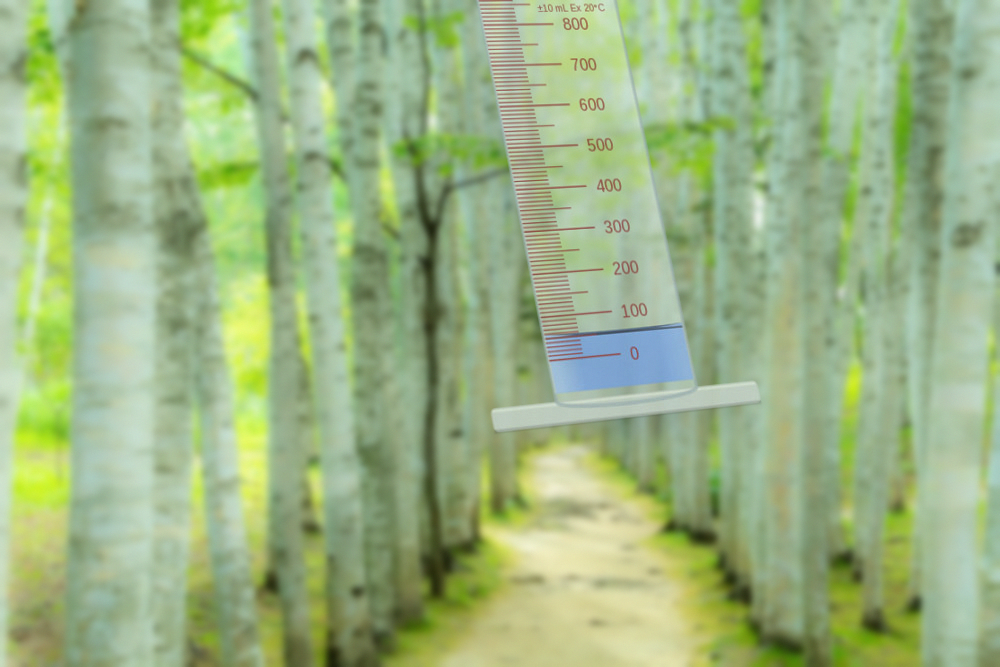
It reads 50 mL
